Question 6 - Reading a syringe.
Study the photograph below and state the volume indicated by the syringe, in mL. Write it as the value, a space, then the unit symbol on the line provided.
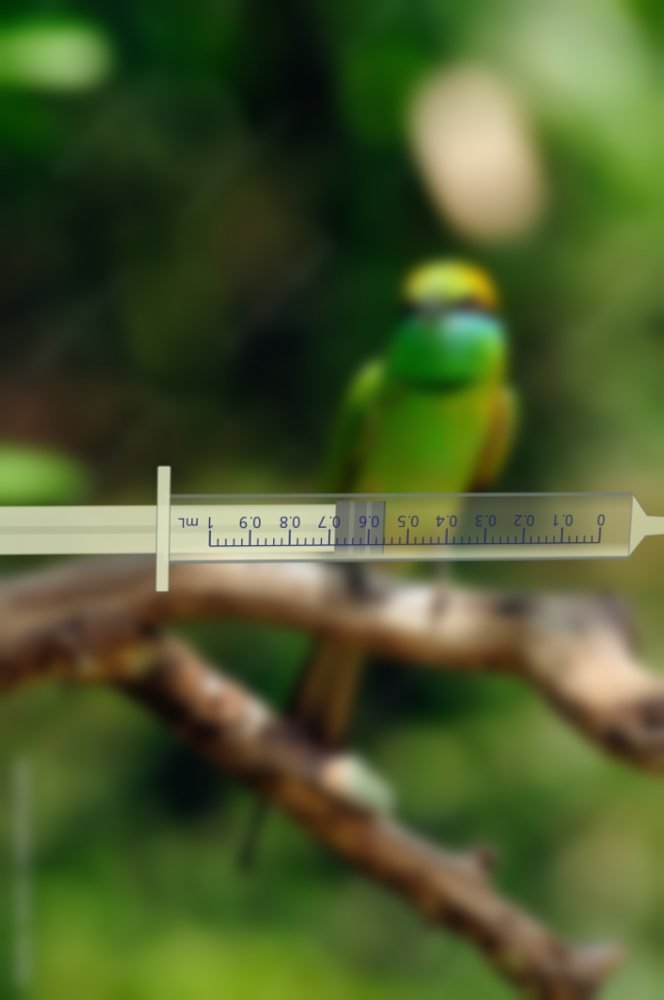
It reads 0.56 mL
